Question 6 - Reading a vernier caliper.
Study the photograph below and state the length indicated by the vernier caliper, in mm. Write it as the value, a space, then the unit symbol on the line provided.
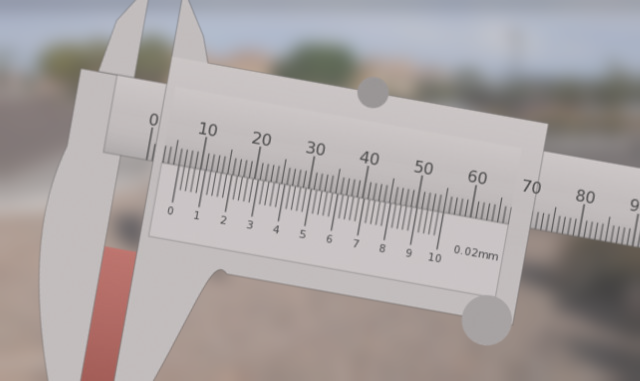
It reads 6.0 mm
